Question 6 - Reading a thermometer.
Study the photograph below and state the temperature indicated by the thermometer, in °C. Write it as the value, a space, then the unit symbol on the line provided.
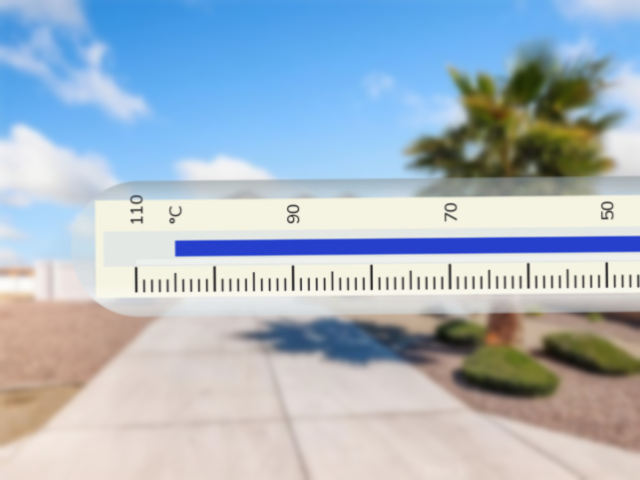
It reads 105 °C
